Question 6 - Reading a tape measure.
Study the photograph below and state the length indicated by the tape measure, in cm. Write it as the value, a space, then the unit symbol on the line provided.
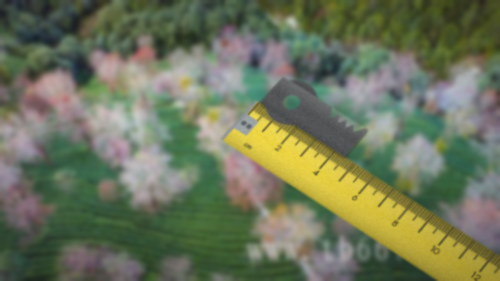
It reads 4.5 cm
